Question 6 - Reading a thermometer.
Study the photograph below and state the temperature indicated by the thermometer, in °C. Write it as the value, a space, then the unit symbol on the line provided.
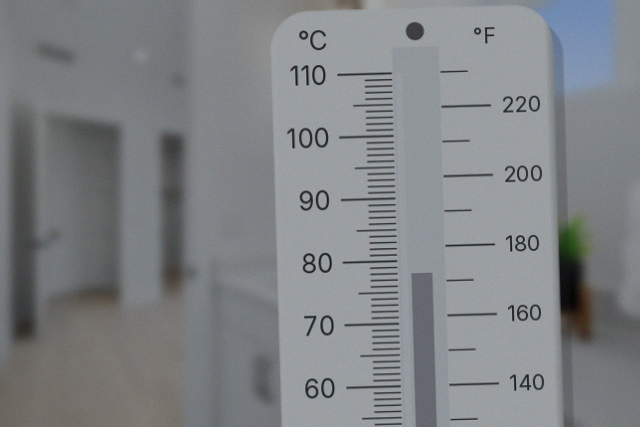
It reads 78 °C
